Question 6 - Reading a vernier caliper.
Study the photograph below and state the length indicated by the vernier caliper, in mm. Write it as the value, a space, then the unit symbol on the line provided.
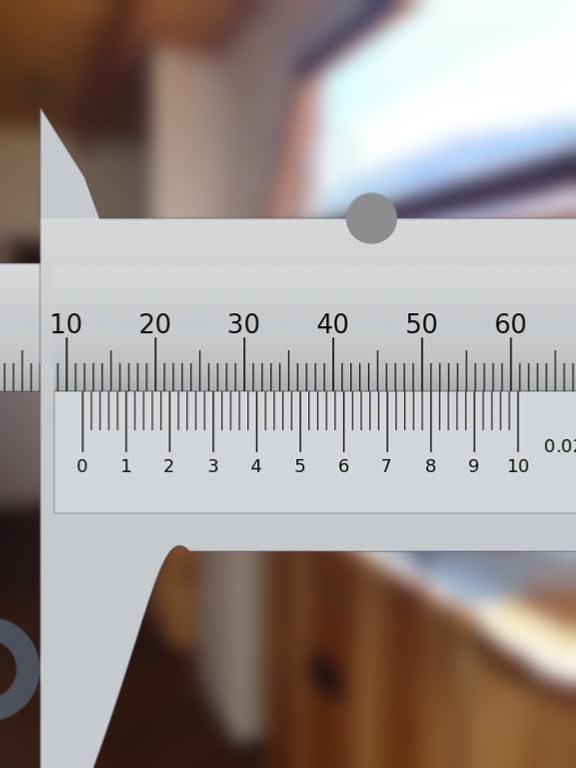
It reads 11.8 mm
